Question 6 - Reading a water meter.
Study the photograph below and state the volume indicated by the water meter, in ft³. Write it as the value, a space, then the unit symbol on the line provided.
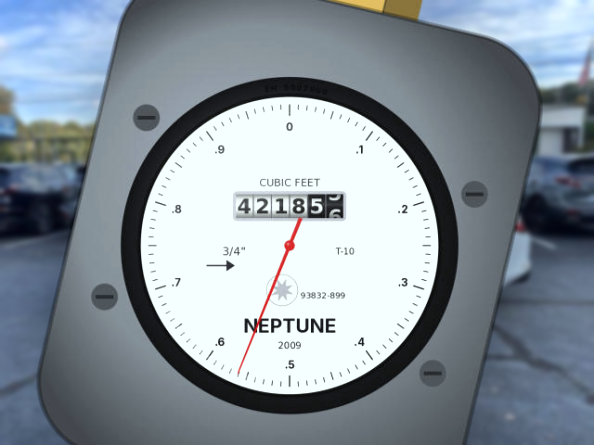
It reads 421855.56 ft³
